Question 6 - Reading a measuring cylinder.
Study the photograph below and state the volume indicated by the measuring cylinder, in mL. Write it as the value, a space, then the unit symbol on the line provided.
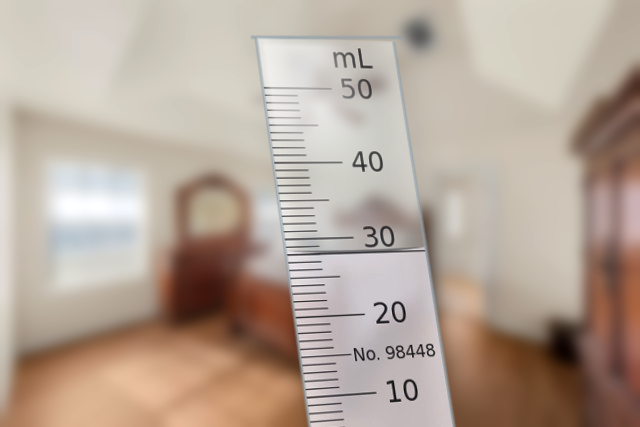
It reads 28 mL
